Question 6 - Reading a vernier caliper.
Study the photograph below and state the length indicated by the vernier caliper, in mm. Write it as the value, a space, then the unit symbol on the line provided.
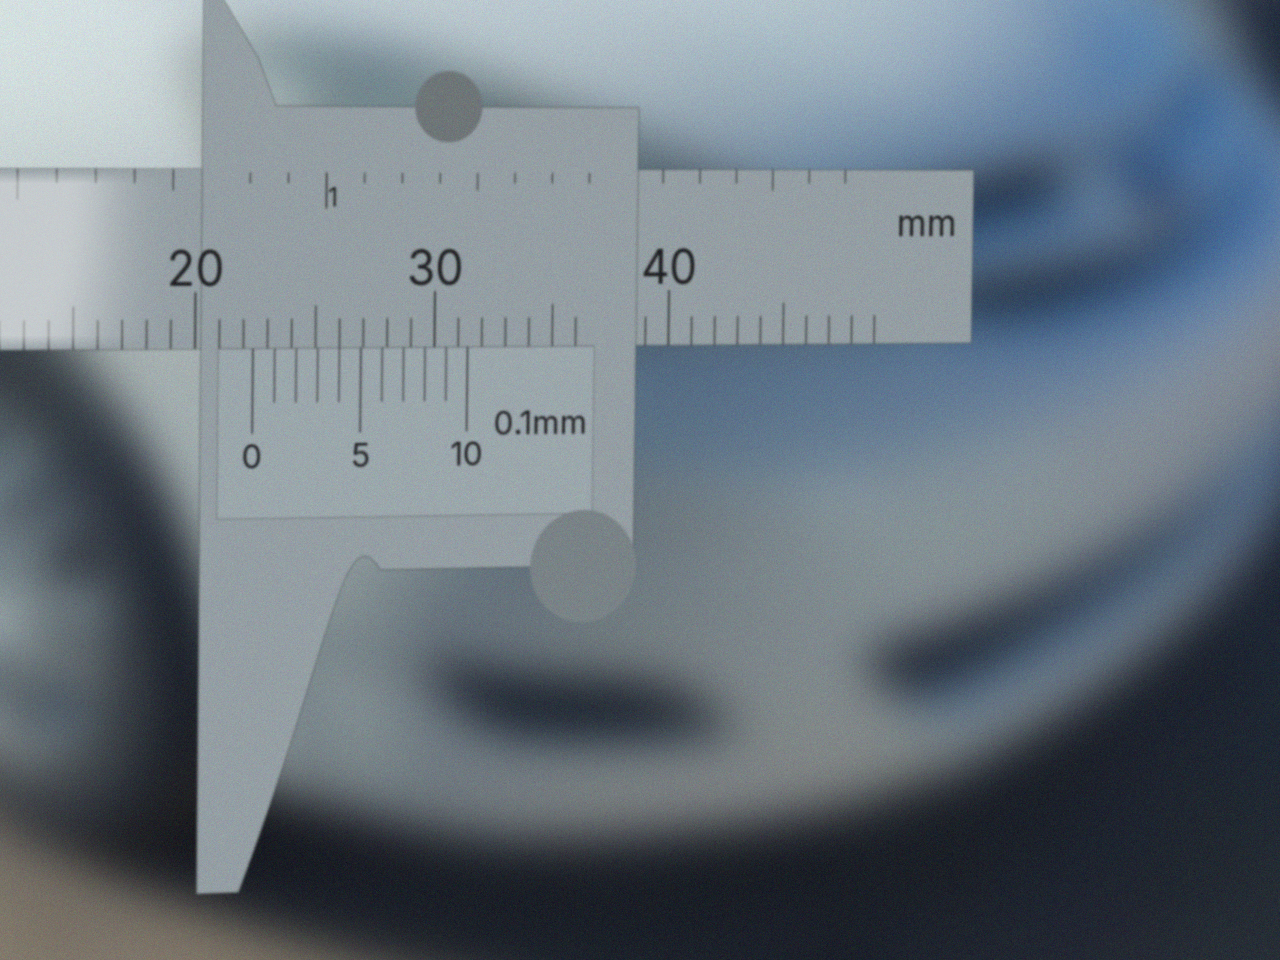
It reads 22.4 mm
